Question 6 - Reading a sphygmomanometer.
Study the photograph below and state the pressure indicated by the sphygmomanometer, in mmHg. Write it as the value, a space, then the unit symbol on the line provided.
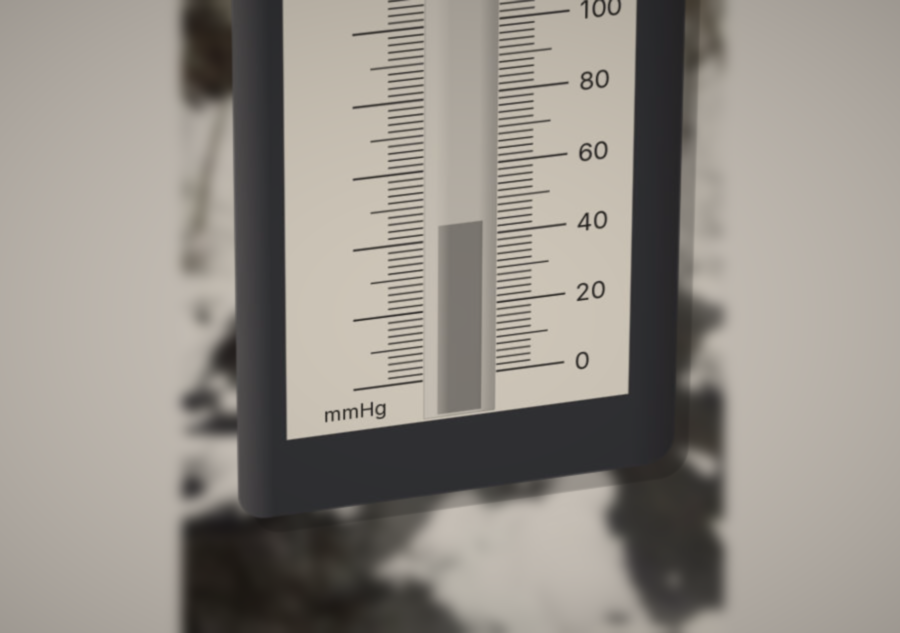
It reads 44 mmHg
